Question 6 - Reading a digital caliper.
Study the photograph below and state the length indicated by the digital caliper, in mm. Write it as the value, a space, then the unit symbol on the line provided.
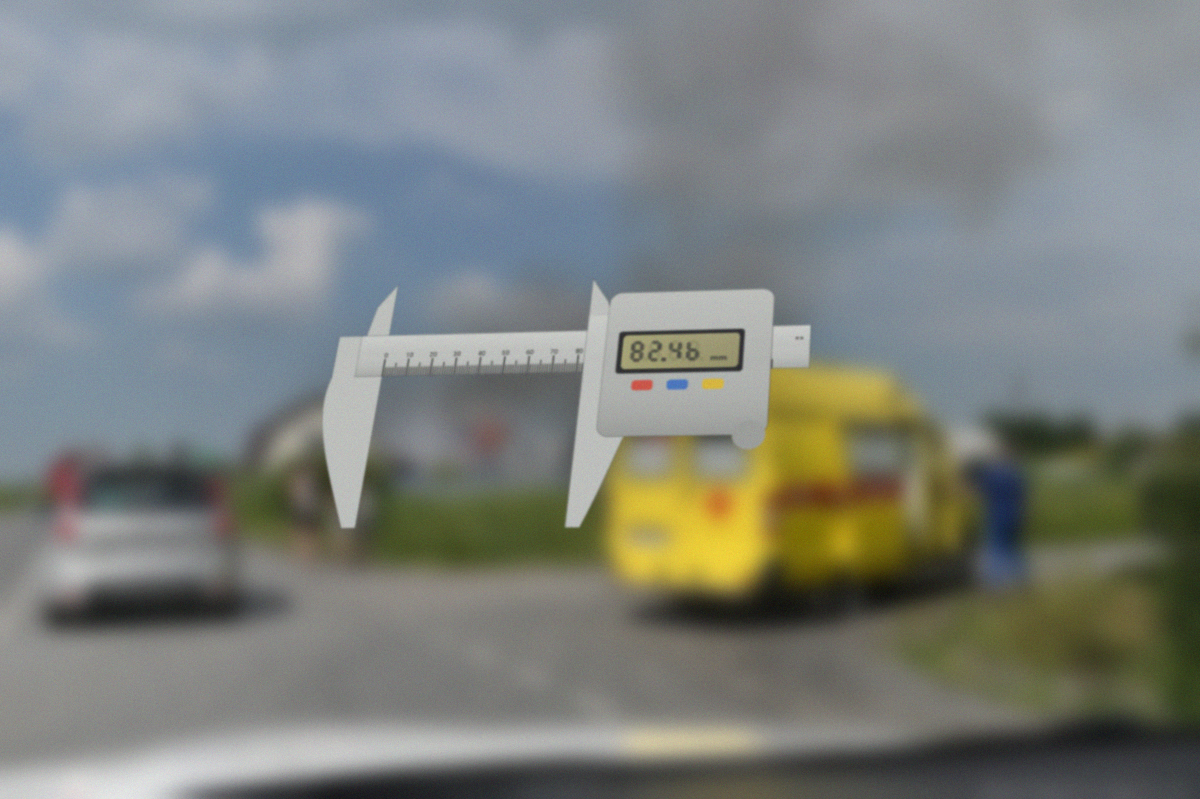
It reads 82.46 mm
